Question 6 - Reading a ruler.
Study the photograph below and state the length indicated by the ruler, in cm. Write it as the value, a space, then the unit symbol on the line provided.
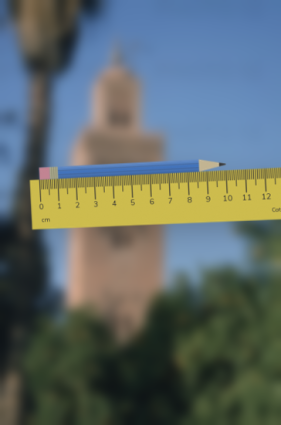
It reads 10 cm
